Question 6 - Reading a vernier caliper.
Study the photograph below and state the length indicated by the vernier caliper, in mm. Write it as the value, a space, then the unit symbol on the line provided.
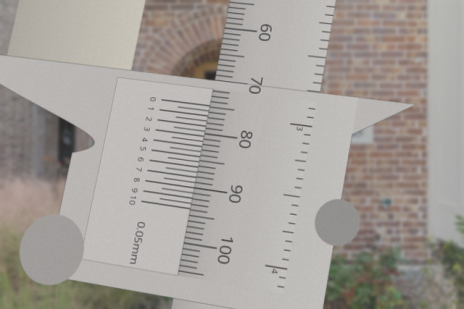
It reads 74.8 mm
